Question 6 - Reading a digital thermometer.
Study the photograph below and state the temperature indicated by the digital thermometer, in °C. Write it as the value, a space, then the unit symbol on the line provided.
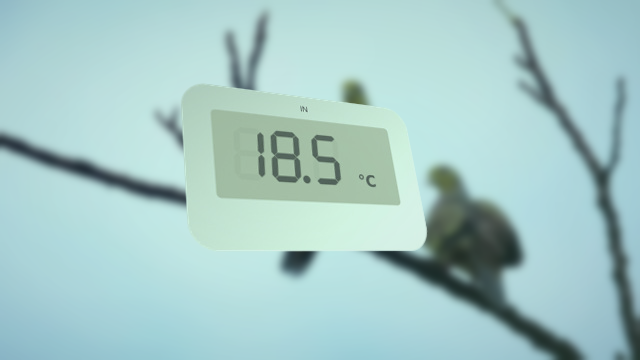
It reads 18.5 °C
